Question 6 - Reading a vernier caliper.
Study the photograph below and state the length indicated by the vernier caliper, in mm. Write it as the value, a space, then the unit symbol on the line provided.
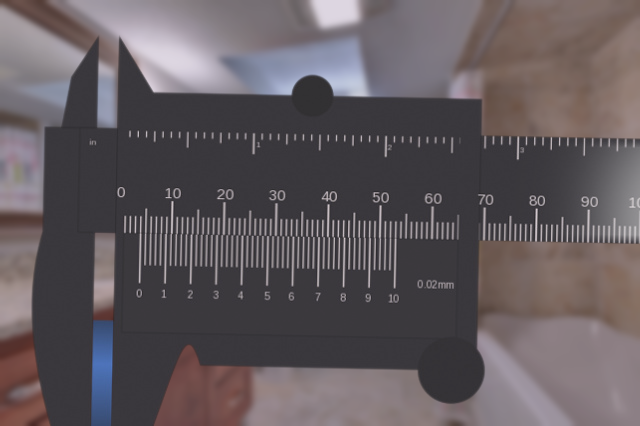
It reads 4.0 mm
